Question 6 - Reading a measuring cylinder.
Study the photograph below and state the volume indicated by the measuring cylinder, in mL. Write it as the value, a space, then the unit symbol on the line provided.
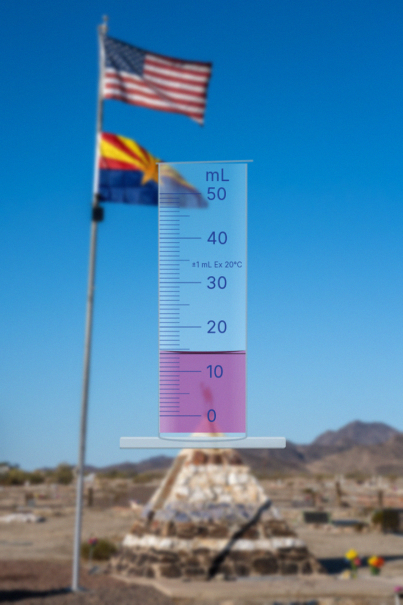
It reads 14 mL
